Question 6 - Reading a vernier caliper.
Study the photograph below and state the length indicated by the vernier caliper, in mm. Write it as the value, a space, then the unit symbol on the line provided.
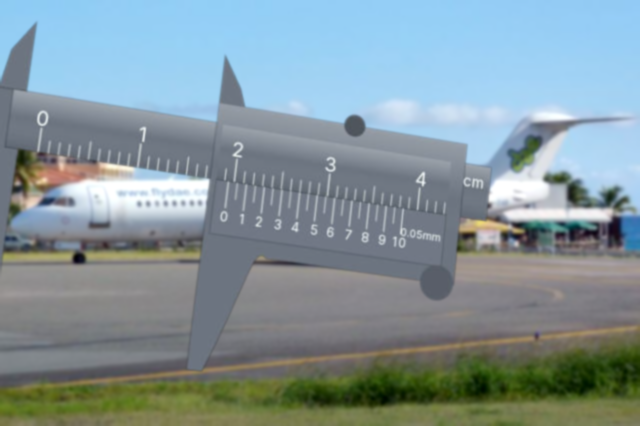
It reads 19.4 mm
